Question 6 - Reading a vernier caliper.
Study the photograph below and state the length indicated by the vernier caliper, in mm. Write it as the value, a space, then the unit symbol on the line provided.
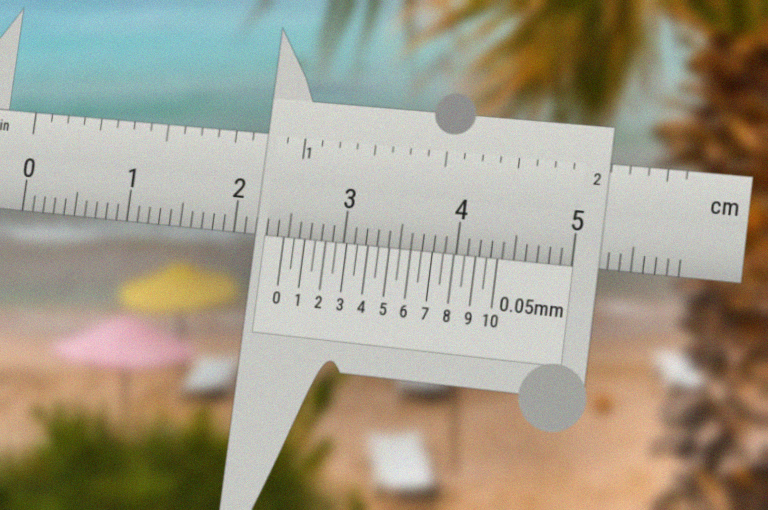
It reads 24.6 mm
